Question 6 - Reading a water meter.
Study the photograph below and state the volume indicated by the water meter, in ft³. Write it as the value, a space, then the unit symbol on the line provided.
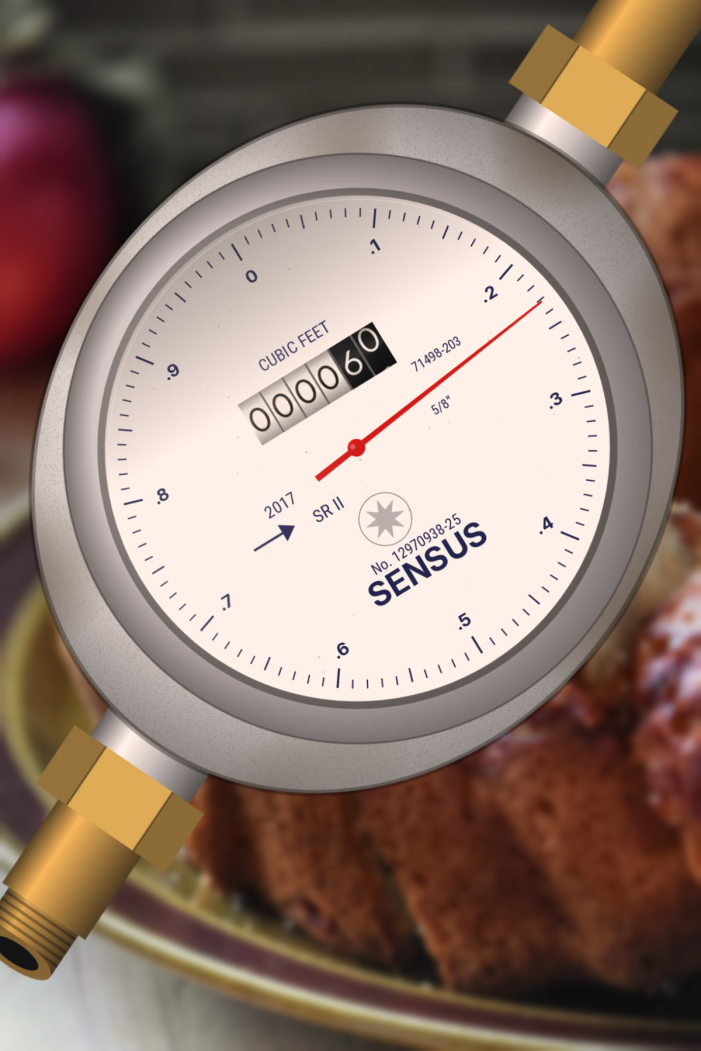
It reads 60.23 ft³
